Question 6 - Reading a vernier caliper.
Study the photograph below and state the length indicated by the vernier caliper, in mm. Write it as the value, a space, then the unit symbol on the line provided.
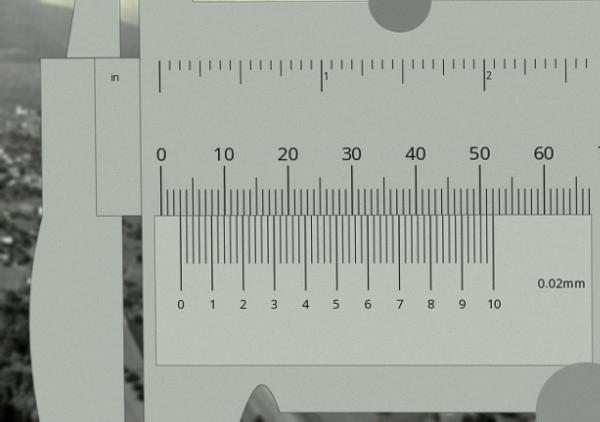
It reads 3.0 mm
